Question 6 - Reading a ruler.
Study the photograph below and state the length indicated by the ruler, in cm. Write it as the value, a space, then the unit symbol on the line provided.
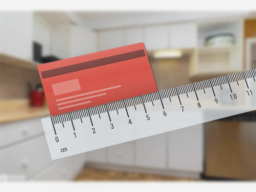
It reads 6 cm
